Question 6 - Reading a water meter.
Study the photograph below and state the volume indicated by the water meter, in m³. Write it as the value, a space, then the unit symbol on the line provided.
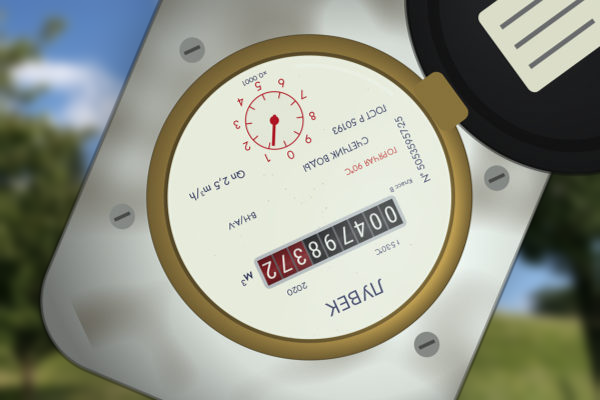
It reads 4798.3720 m³
